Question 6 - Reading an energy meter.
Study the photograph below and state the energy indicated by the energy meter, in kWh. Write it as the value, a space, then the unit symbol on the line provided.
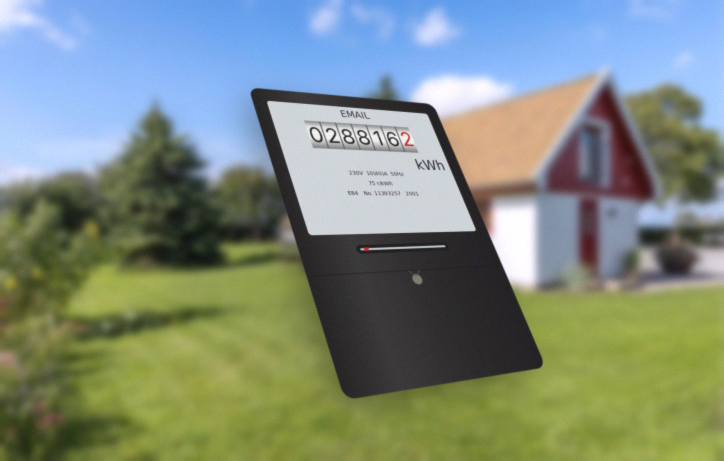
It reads 28816.2 kWh
